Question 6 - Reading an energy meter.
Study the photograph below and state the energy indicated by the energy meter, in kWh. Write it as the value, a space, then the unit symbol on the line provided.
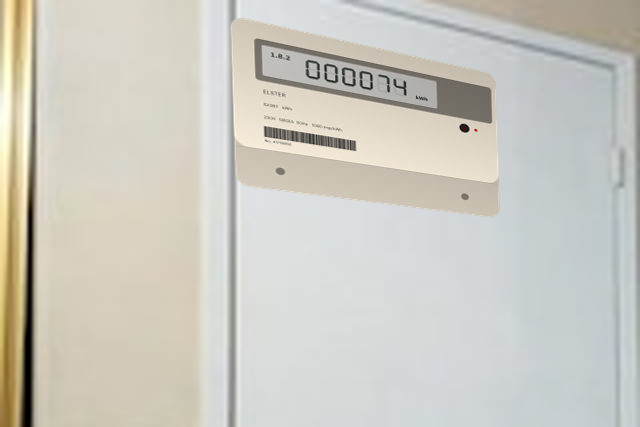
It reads 74 kWh
